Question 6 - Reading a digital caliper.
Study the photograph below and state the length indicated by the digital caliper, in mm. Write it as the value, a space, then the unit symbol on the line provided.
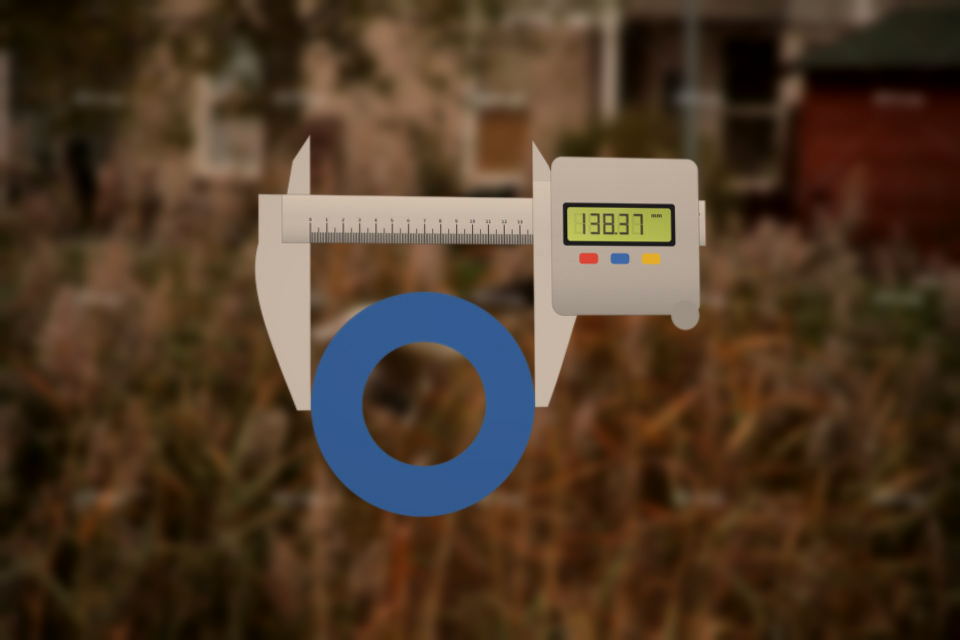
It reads 138.37 mm
